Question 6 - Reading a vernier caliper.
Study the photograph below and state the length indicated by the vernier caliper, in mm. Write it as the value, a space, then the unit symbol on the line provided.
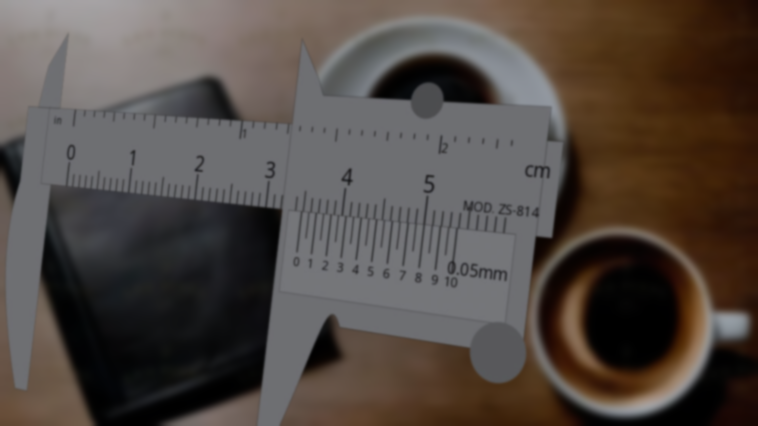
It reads 34.8 mm
